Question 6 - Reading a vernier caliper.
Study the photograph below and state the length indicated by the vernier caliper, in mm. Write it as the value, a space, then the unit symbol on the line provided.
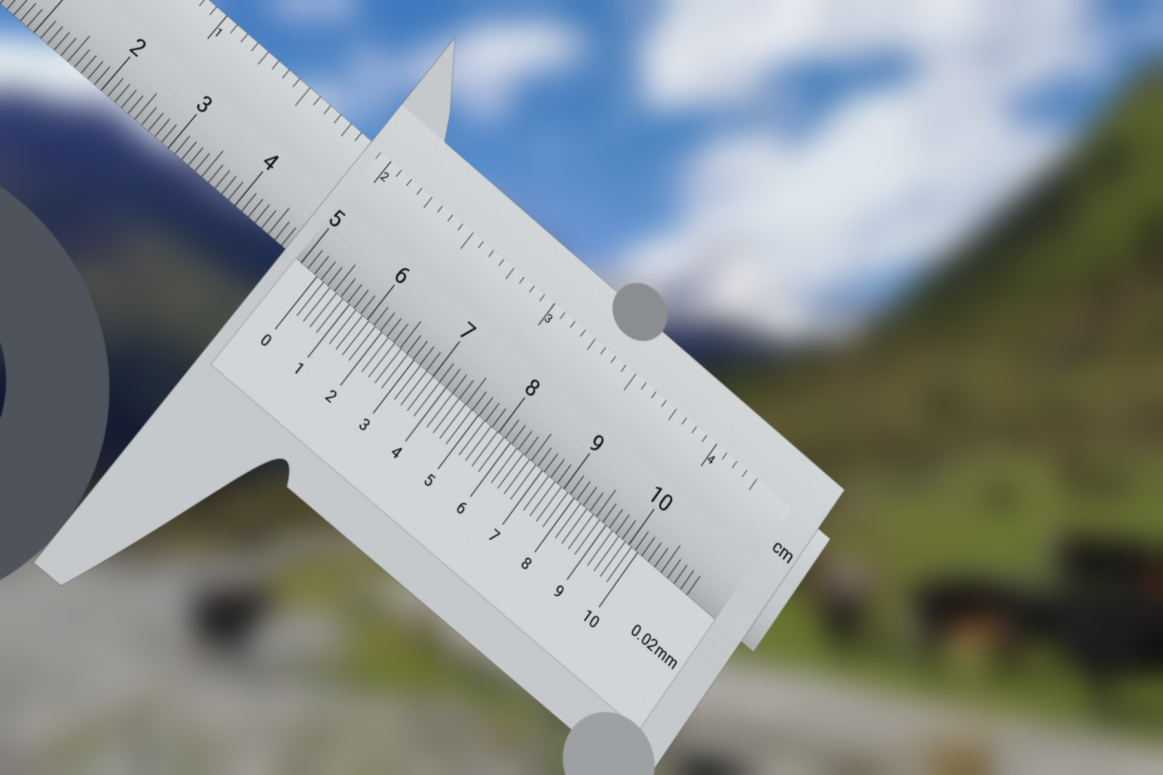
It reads 52.4 mm
